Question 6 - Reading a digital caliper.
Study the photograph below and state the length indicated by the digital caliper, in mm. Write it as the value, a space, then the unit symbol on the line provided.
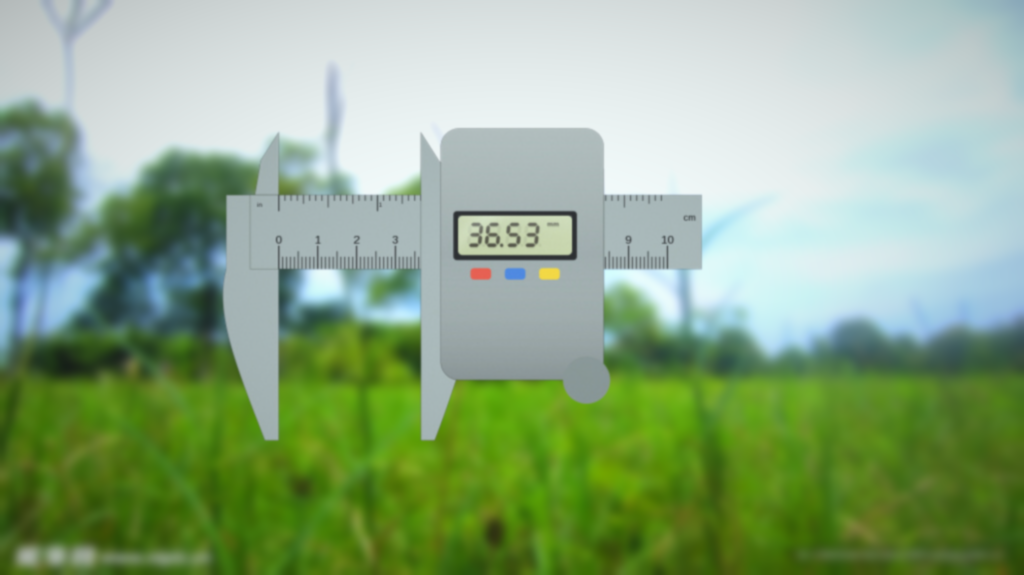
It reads 36.53 mm
